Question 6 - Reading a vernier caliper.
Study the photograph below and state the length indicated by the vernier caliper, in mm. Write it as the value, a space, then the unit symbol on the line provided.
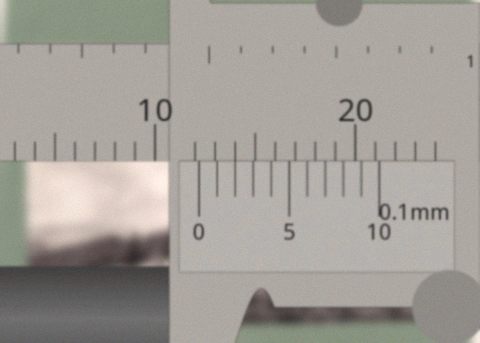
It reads 12.2 mm
